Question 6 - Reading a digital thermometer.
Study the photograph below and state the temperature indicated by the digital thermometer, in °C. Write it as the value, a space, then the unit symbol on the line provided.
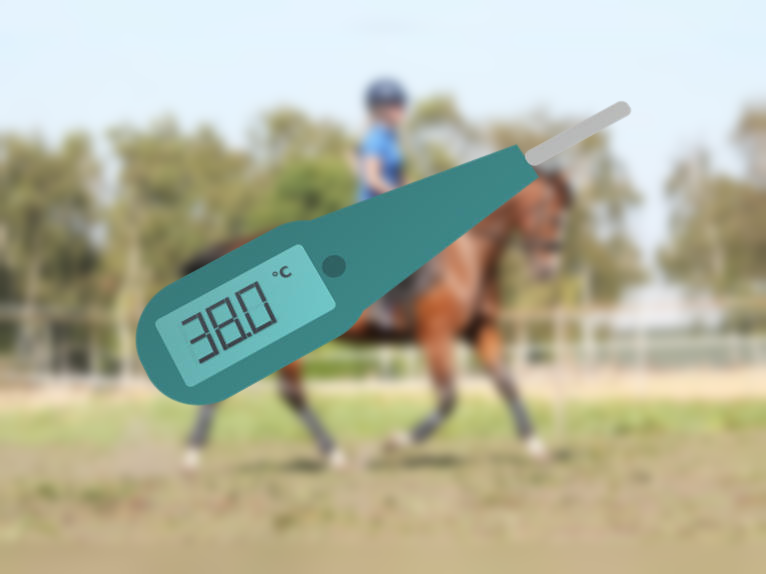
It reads 38.0 °C
